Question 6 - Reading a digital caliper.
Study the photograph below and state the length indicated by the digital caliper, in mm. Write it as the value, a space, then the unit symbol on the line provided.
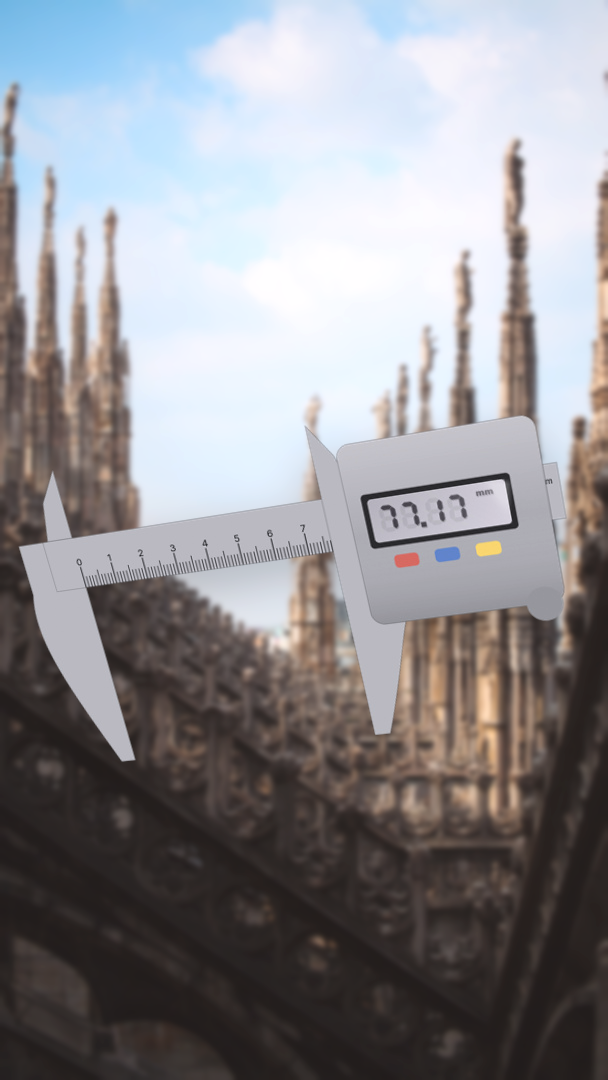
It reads 77.17 mm
